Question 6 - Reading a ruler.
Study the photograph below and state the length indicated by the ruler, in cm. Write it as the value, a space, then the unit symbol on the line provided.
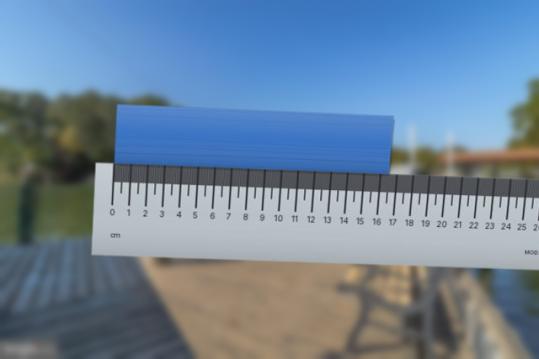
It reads 16.5 cm
